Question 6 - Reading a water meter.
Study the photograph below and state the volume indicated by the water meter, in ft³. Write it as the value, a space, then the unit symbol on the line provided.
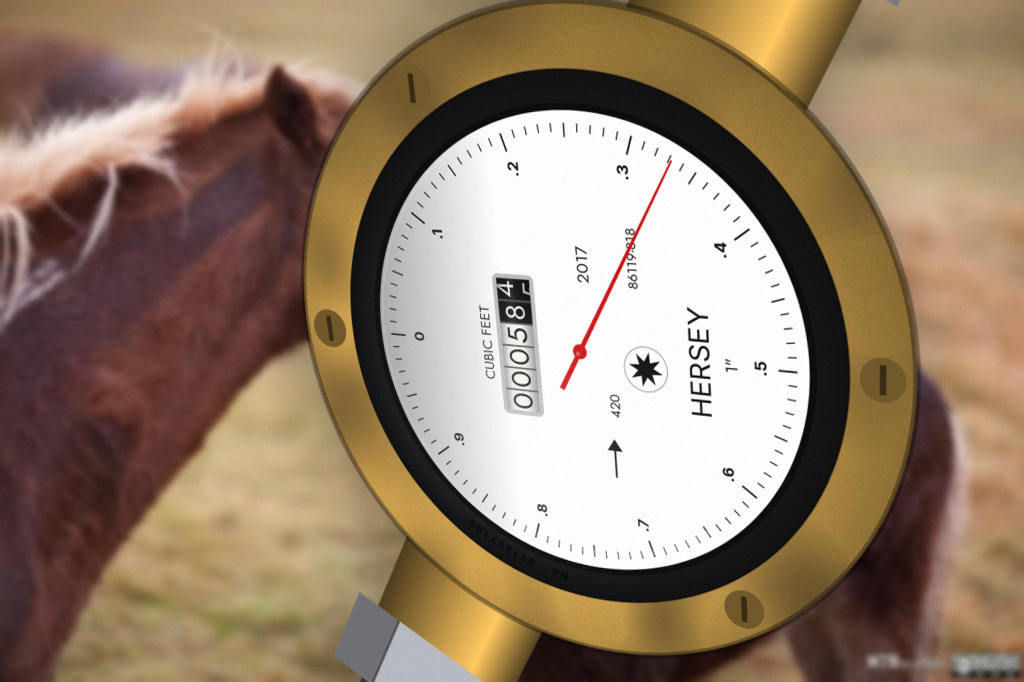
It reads 584.33 ft³
